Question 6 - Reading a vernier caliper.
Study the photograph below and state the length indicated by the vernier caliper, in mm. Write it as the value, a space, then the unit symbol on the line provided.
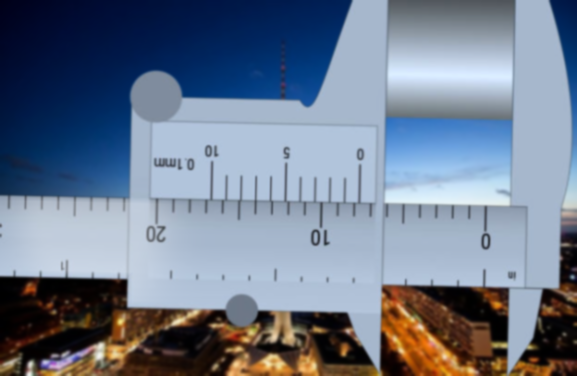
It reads 7.7 mm
